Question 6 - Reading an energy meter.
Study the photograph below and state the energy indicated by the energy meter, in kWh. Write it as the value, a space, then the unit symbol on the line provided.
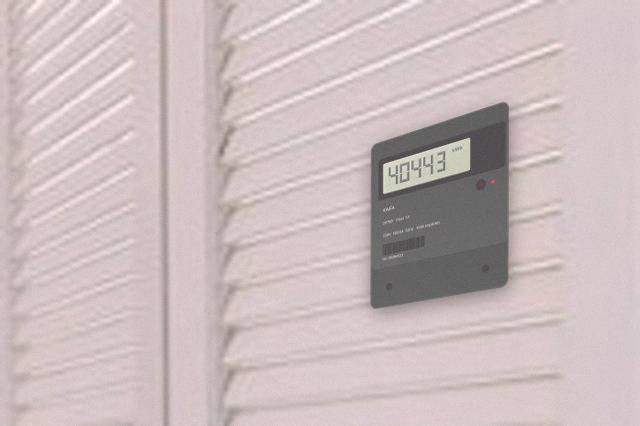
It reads 40443 kWh
